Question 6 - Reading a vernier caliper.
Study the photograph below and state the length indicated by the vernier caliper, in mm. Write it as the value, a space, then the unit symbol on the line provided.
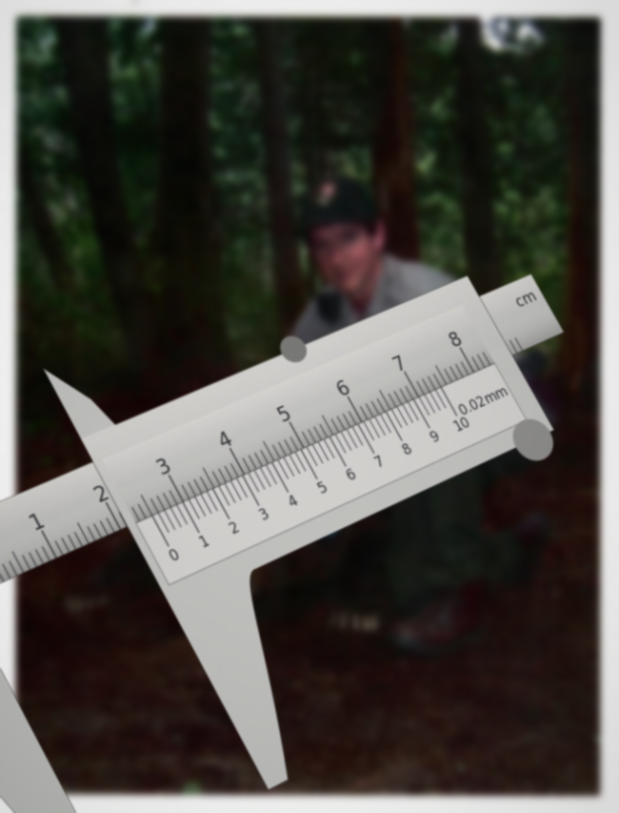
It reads 25.0 mm
